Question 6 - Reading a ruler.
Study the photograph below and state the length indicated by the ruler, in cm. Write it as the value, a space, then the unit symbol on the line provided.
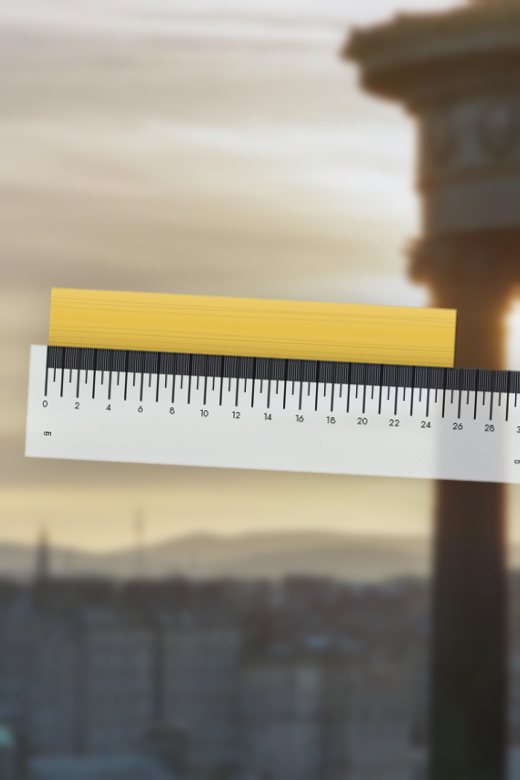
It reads 25.5 cm
